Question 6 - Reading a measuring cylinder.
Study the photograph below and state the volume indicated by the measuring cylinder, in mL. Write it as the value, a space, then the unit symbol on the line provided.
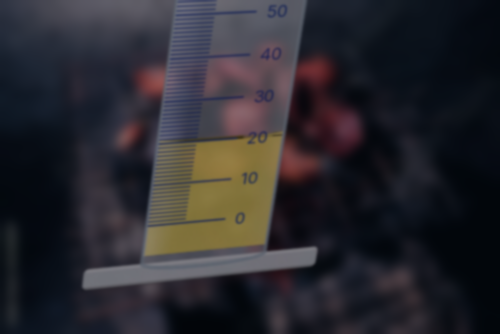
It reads 20 mL
